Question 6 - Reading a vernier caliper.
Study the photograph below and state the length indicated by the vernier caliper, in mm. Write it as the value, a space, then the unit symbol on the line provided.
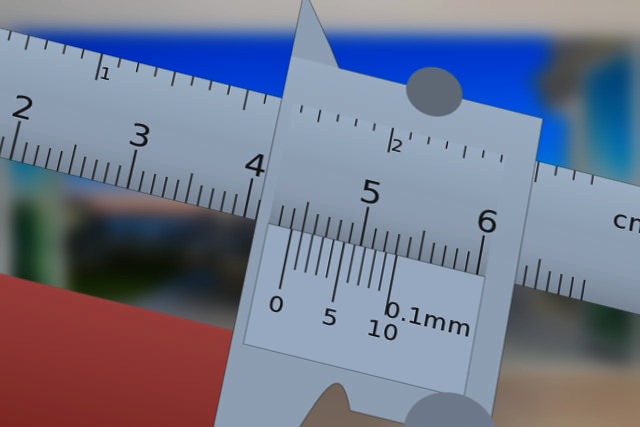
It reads 44.1 mm
